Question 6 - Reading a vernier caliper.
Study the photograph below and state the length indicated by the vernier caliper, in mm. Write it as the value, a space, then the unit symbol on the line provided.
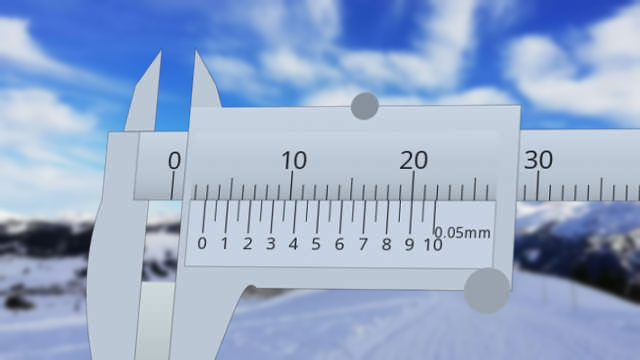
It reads 2.9 mm
